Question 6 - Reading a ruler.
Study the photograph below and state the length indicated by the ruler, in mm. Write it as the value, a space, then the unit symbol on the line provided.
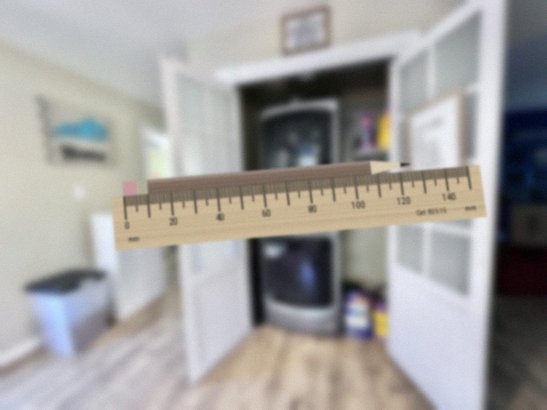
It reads 125 mm
